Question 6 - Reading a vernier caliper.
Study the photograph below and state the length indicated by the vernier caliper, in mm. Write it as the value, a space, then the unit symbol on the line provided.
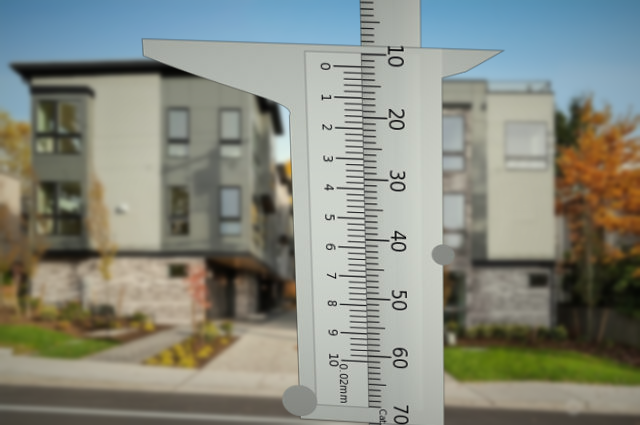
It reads 12.0 mm
